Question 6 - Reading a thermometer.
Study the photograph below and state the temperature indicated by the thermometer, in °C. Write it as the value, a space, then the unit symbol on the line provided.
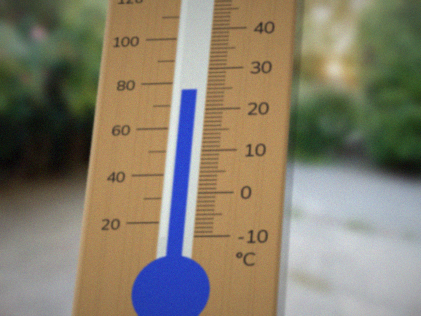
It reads 25 °C
